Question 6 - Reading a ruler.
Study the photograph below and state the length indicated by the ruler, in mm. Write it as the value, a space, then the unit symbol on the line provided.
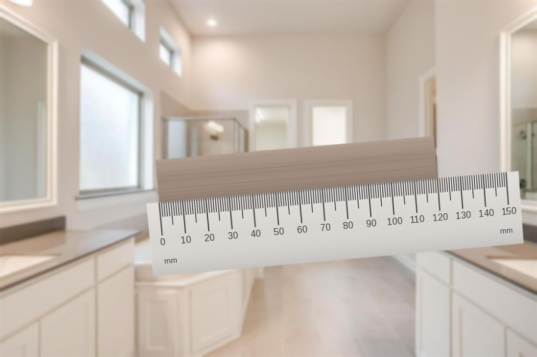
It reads 120 mm
